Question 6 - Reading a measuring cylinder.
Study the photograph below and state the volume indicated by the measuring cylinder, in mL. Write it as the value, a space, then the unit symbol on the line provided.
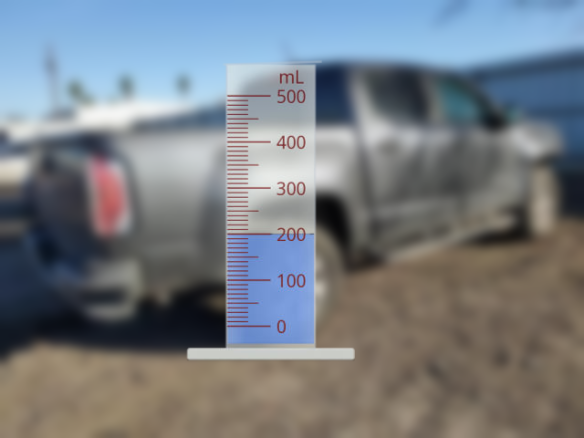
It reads 200 mL
